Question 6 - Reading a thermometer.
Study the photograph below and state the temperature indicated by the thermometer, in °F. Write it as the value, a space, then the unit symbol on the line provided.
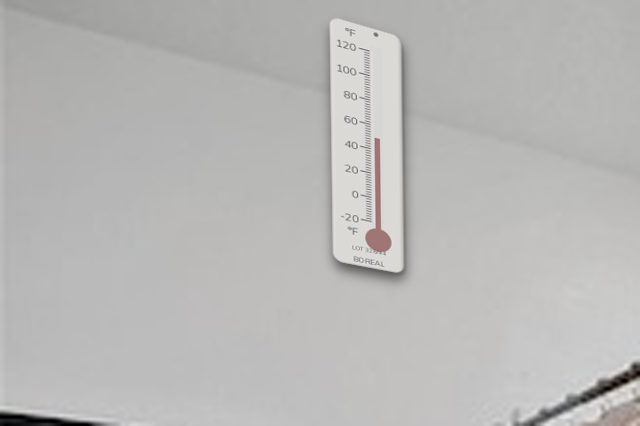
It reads 50 °F
